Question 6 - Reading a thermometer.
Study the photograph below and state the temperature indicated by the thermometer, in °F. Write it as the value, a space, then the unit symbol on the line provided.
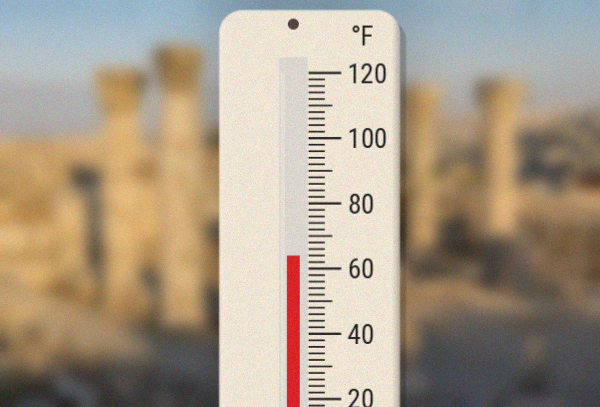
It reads 64 °F
